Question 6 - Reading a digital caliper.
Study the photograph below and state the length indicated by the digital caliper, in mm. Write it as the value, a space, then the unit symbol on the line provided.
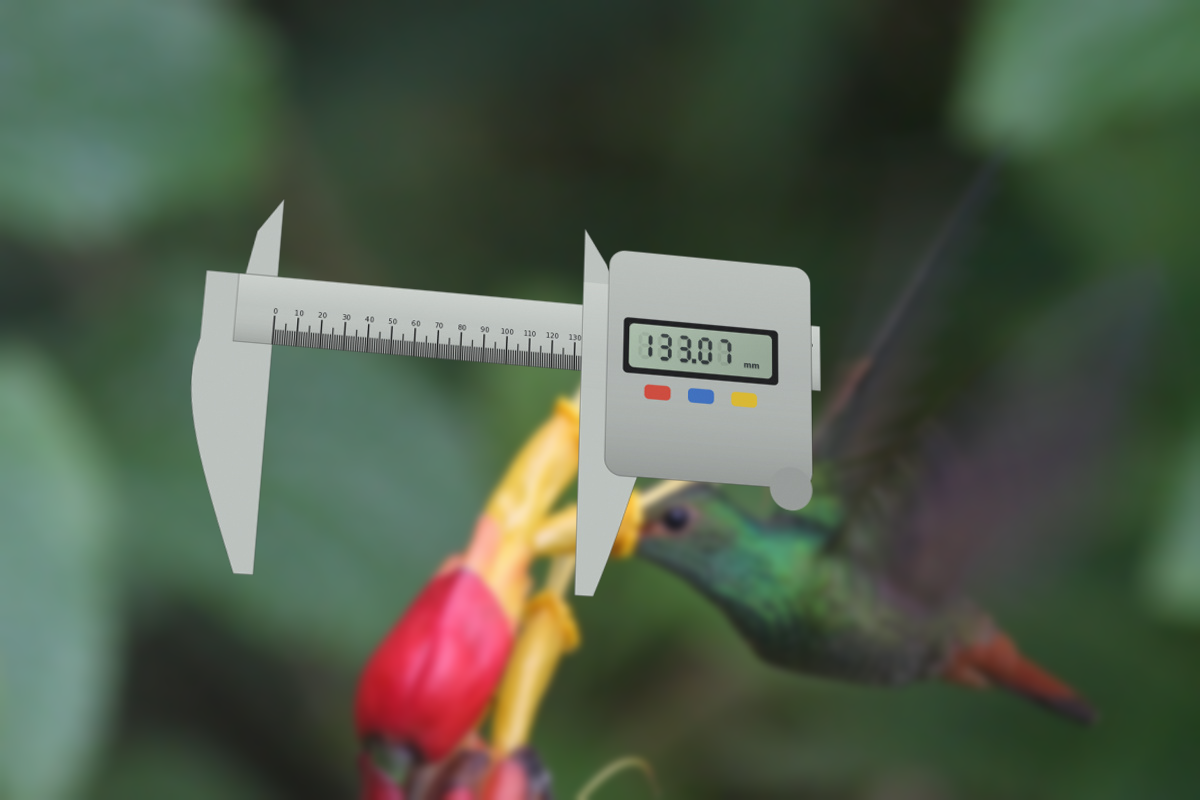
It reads 133.07 mm
